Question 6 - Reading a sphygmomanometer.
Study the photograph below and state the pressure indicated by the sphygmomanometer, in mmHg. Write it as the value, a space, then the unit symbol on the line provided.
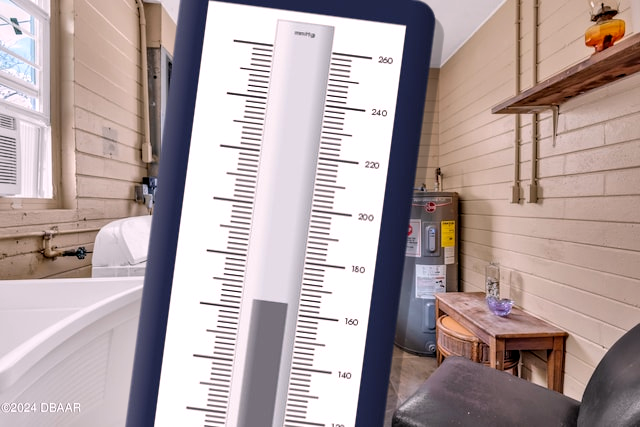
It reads 164 mmHg
